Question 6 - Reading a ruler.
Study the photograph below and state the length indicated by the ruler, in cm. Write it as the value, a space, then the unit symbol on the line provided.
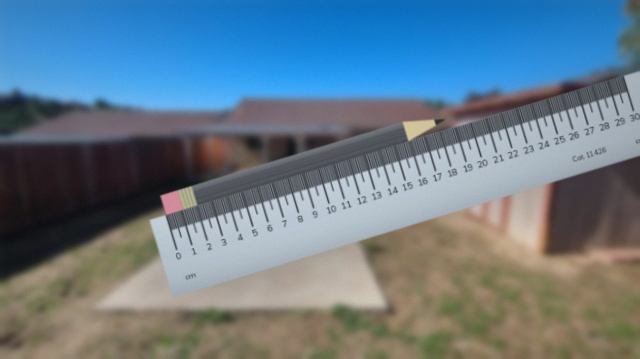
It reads 18.5 cm
